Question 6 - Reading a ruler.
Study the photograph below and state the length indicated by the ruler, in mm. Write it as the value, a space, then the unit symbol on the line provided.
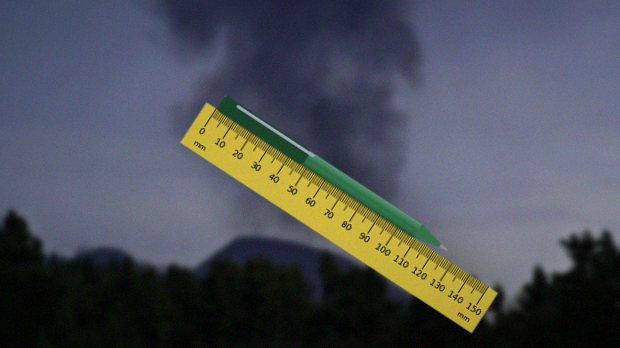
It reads 125 mm
